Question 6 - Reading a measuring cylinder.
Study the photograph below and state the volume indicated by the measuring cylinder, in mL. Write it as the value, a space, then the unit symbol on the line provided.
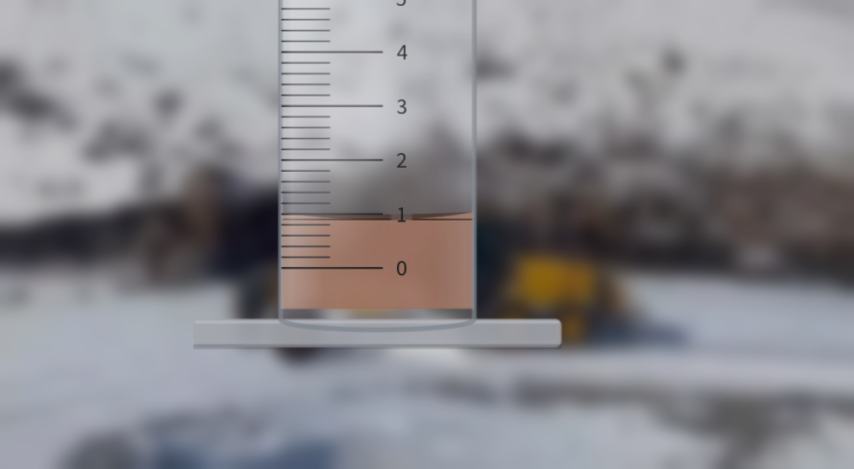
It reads 0.9 mL
